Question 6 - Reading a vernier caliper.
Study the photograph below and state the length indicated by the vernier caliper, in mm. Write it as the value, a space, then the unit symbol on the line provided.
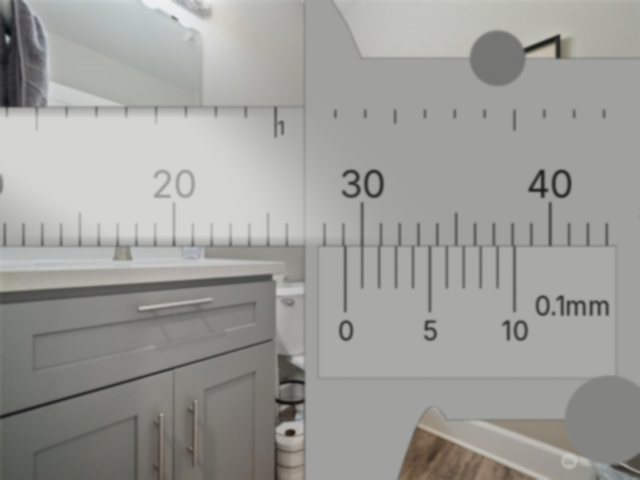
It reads 29.1 mm
